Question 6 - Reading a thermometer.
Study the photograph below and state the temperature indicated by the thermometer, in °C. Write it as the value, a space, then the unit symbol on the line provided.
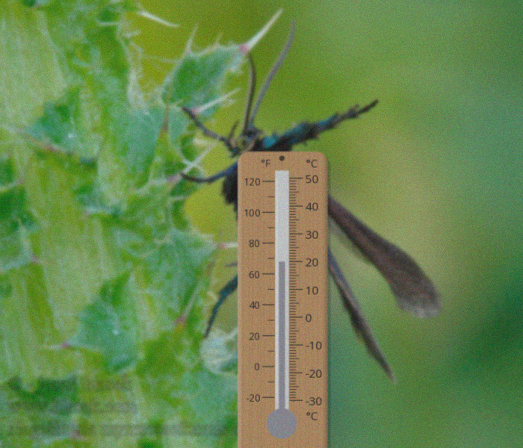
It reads 20 °C
